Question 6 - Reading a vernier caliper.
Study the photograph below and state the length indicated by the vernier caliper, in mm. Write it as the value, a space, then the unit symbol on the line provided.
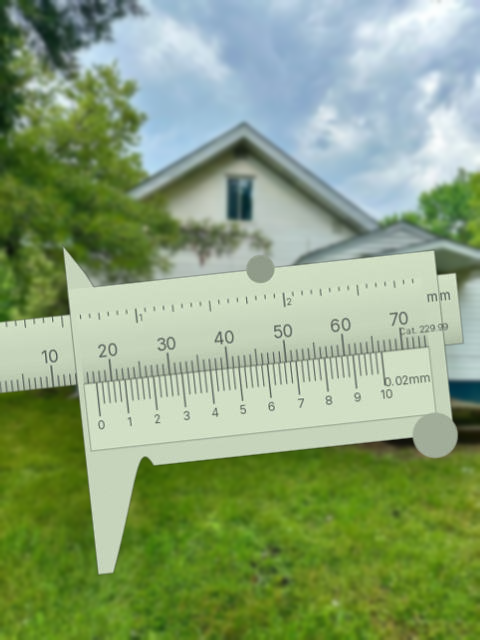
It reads 17.4 mm
